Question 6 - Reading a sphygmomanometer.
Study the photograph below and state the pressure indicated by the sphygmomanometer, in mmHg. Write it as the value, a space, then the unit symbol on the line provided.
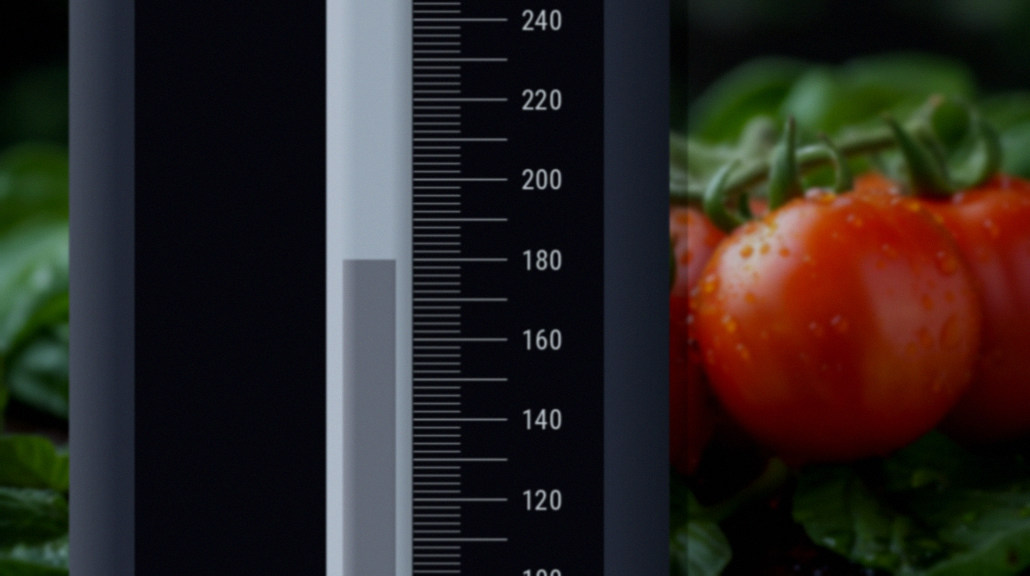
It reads 180 mmHg
